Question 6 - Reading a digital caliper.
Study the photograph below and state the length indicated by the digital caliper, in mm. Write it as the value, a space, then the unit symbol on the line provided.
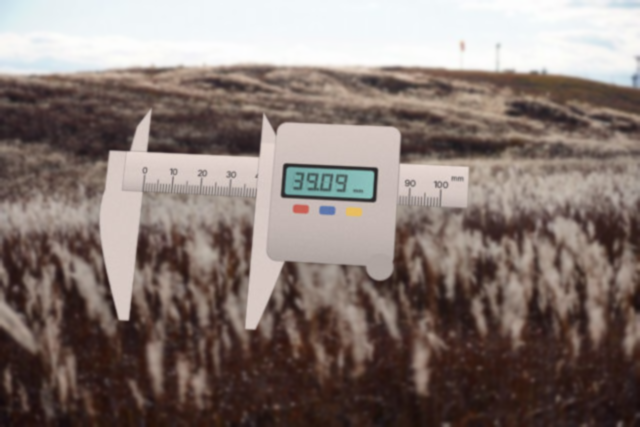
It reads 39.09 mm
